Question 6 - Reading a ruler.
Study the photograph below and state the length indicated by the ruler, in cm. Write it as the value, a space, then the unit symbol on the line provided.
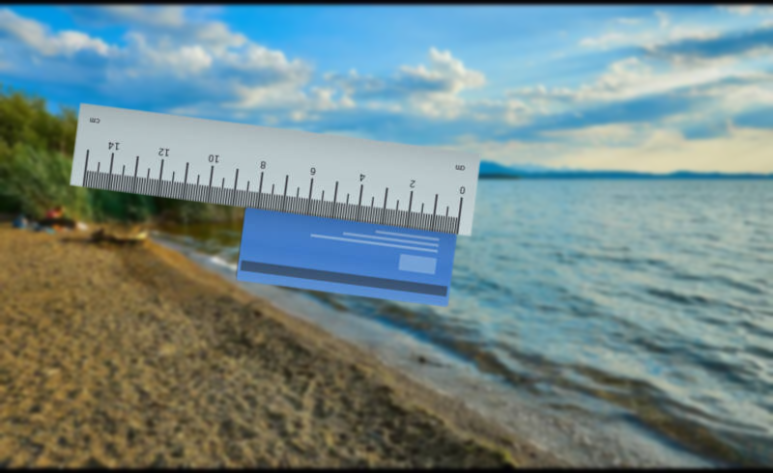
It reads 8.5 cm
